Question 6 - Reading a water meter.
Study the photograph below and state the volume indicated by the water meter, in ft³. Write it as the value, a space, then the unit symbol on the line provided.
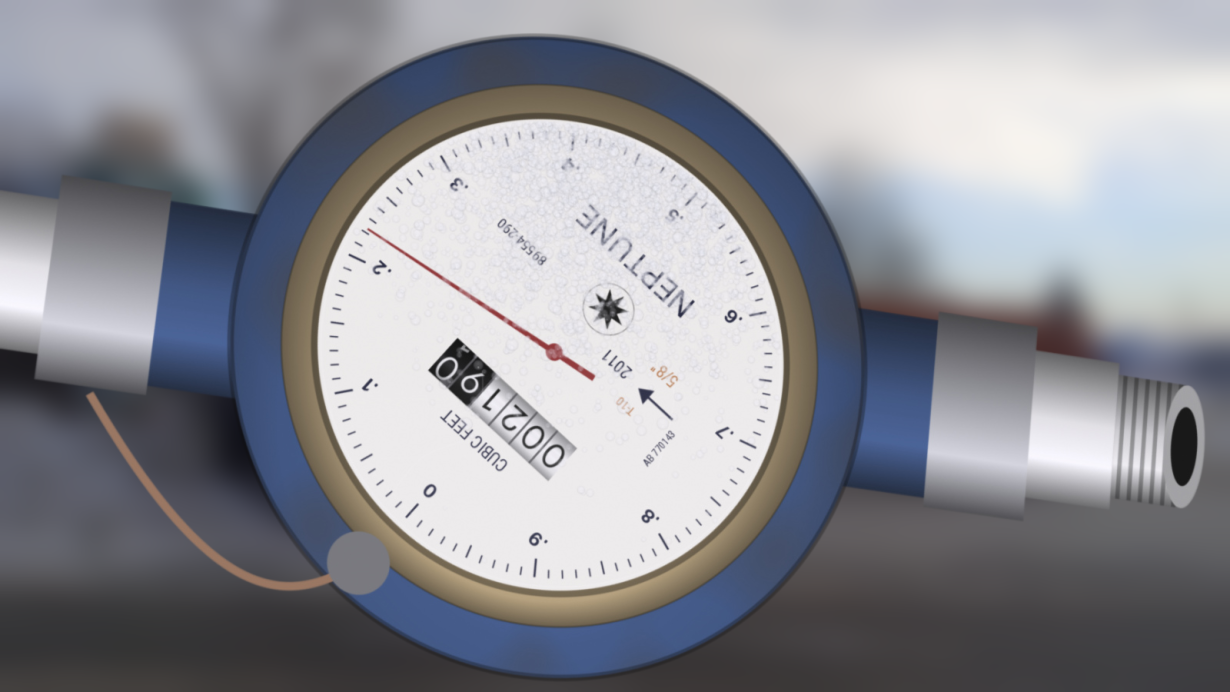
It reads 2190.22 ft³
